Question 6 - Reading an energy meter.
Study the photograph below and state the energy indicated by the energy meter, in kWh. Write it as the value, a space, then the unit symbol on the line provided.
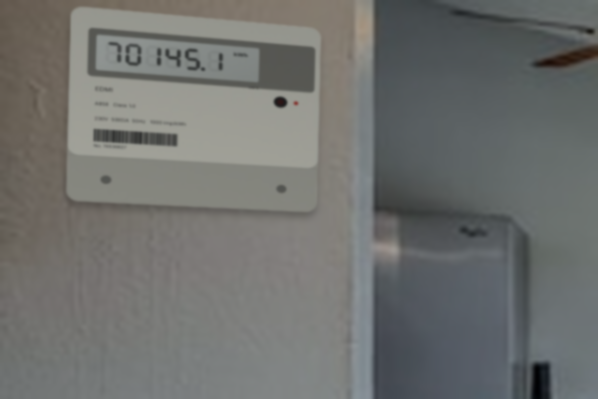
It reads 70145.1 kWh
